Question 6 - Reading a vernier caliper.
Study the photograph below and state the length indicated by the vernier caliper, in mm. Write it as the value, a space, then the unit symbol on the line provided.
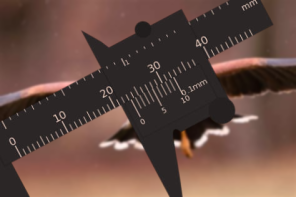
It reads 23.4 mm
